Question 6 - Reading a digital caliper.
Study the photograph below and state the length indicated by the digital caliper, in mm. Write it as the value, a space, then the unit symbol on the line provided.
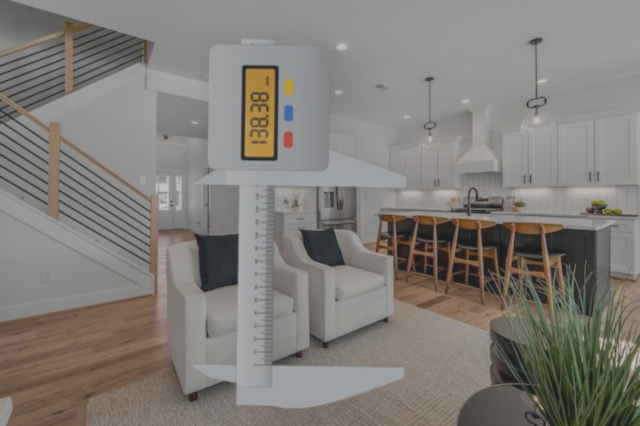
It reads 138.38 mm
